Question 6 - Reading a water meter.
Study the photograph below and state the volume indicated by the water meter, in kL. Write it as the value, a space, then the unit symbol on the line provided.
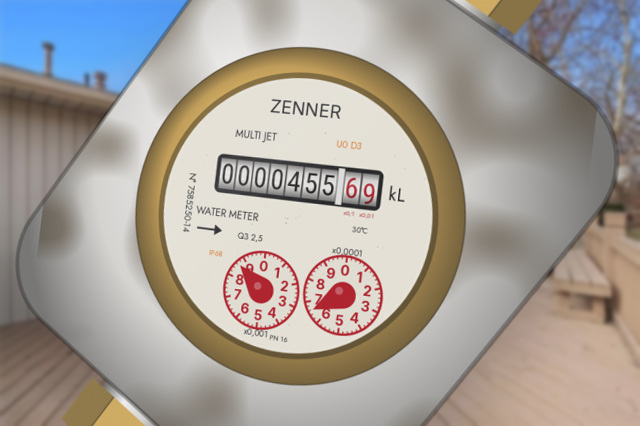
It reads 455.6886 kL
